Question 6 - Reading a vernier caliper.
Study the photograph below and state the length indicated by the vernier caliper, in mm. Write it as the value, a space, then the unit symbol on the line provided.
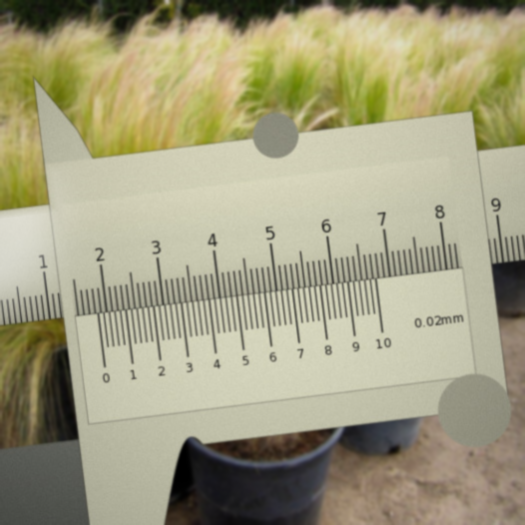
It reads 18.5 mm
